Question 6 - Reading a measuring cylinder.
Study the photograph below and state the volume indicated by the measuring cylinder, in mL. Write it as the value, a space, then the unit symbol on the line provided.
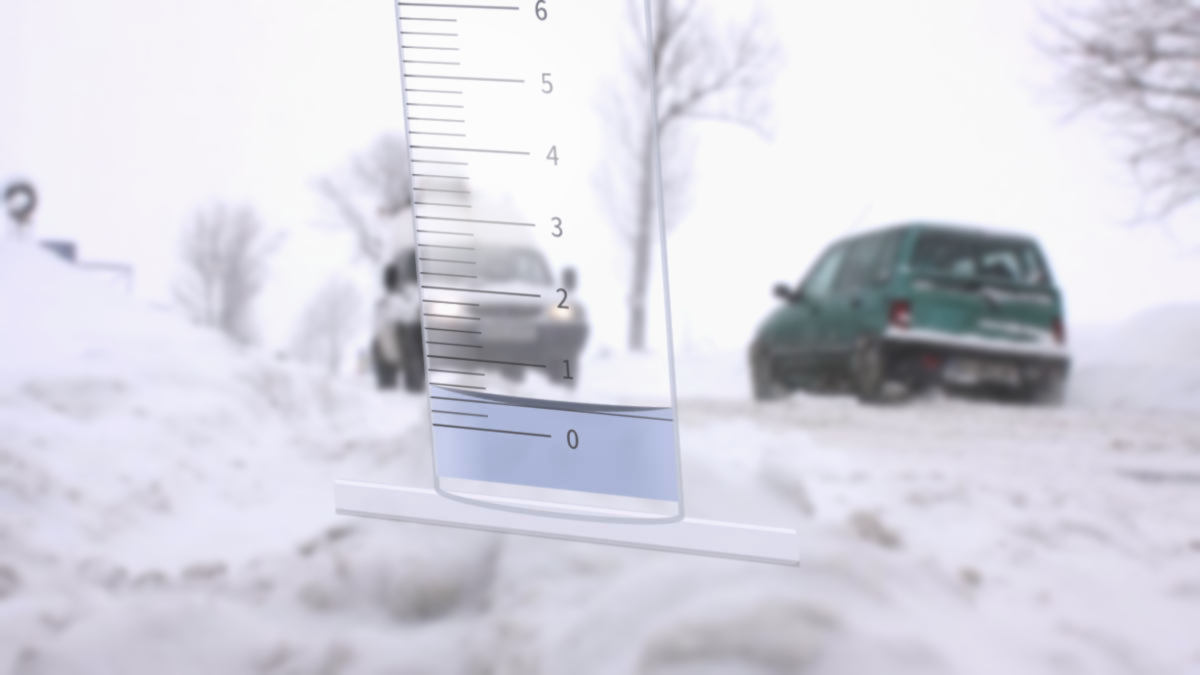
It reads 0.4 mL
